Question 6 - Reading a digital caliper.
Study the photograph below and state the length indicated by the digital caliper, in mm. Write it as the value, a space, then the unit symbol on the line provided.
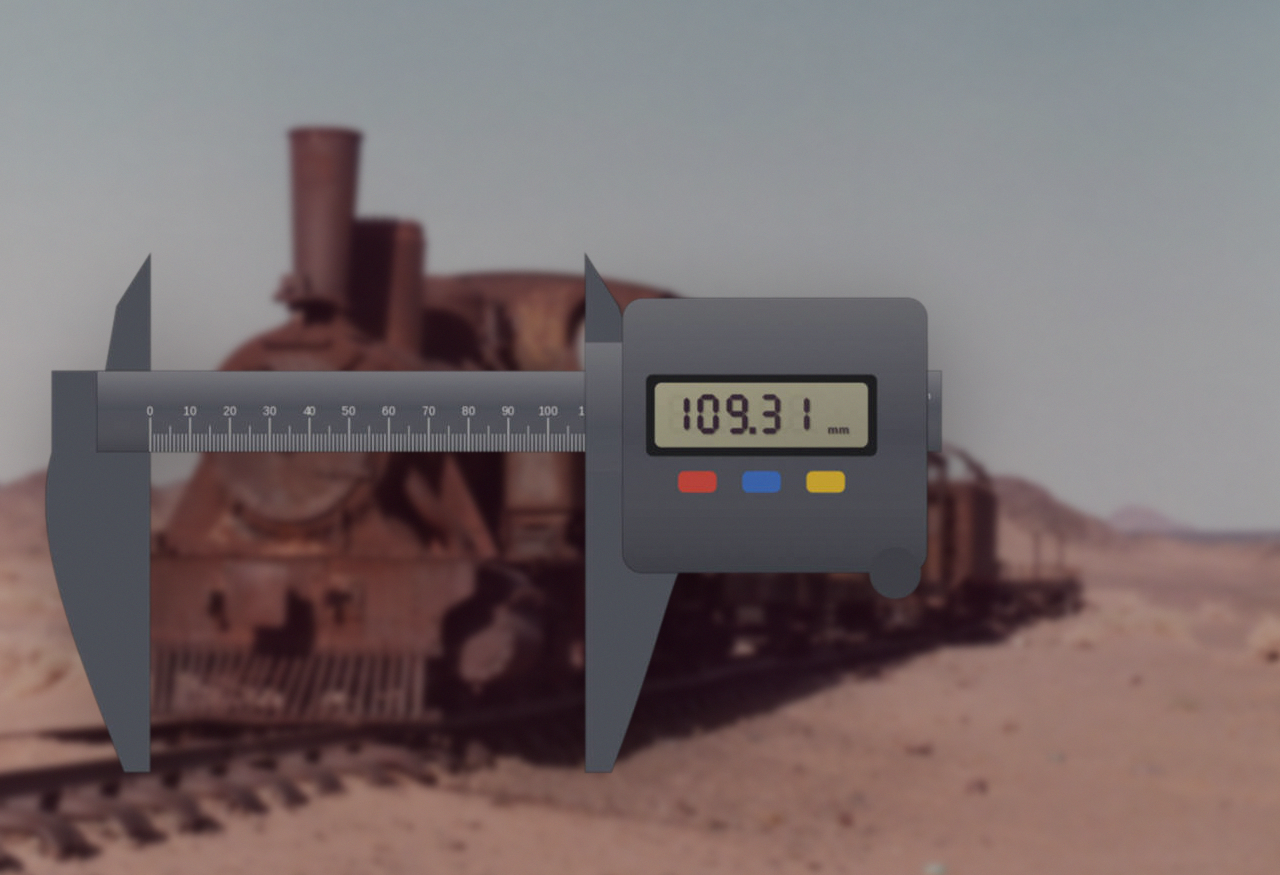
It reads 109.31 mm
